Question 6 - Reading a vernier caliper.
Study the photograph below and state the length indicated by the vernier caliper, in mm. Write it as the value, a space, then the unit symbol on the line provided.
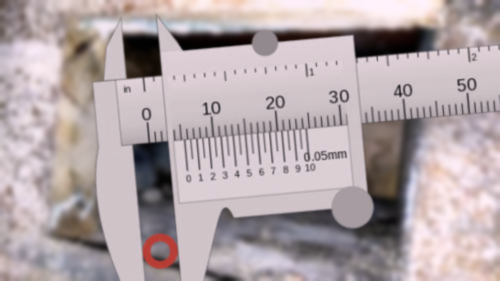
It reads 5.5 mm
